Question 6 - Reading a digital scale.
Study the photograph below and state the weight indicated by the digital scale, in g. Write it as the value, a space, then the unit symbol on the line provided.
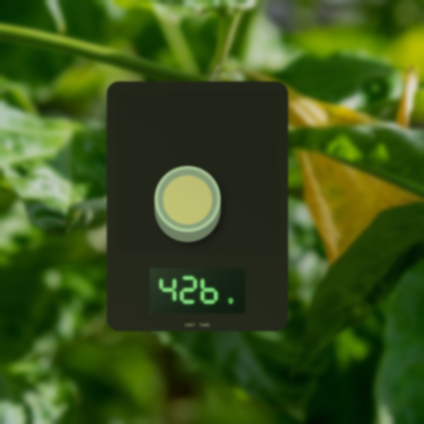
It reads 426 g
